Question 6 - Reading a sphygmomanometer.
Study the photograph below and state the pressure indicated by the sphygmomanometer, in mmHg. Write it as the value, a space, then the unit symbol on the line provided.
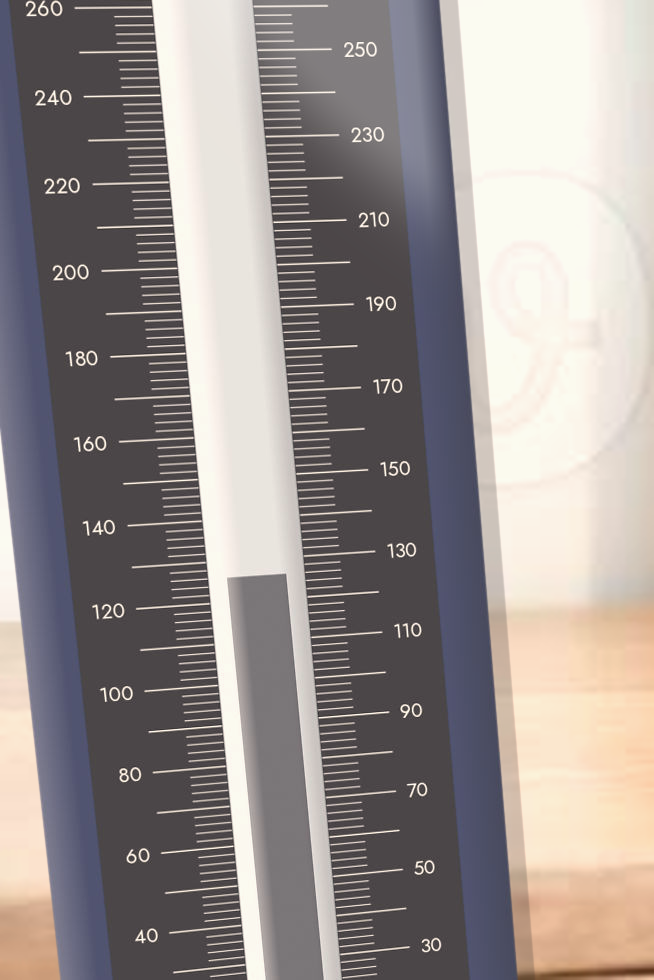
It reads 126 mmHg
